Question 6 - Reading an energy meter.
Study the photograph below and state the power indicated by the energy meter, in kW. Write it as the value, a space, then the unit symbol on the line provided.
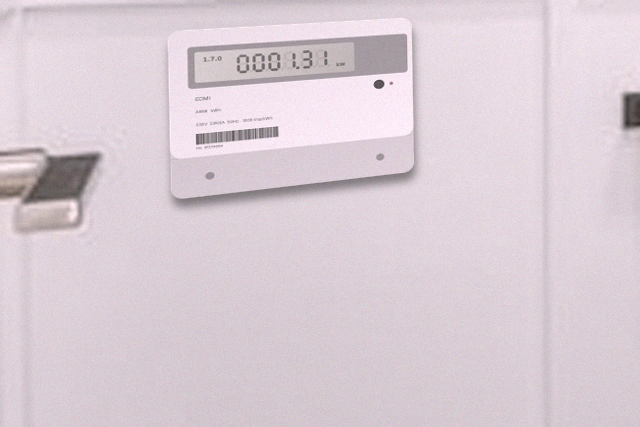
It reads 1.31 kW
